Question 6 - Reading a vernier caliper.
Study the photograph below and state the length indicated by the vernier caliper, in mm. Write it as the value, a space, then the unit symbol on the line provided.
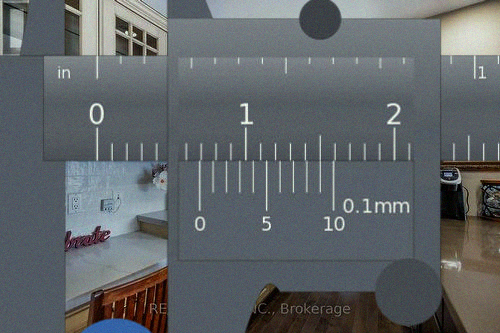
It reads 6.9 mm
